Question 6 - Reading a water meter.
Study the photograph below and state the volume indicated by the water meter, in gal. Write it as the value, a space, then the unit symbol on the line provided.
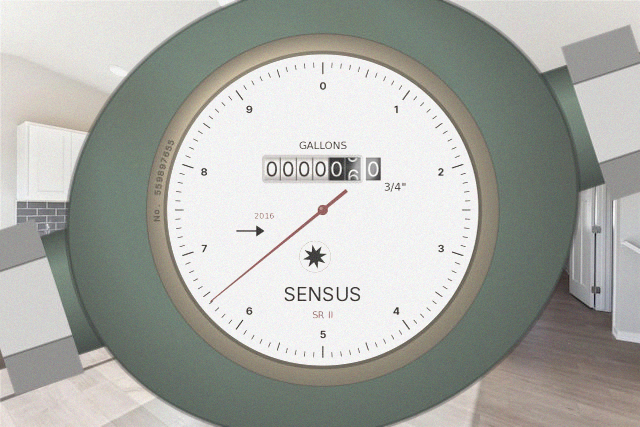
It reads 56.4 gal
